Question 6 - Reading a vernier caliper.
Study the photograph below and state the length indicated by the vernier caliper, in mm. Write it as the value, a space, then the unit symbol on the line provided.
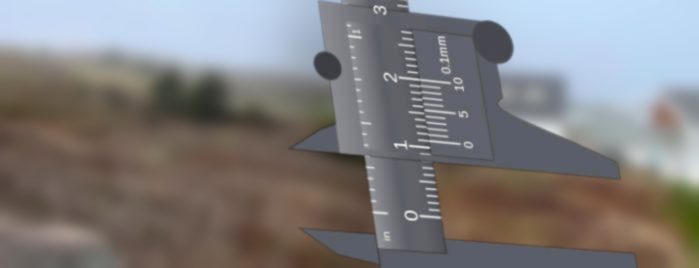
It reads 11.0 mm
